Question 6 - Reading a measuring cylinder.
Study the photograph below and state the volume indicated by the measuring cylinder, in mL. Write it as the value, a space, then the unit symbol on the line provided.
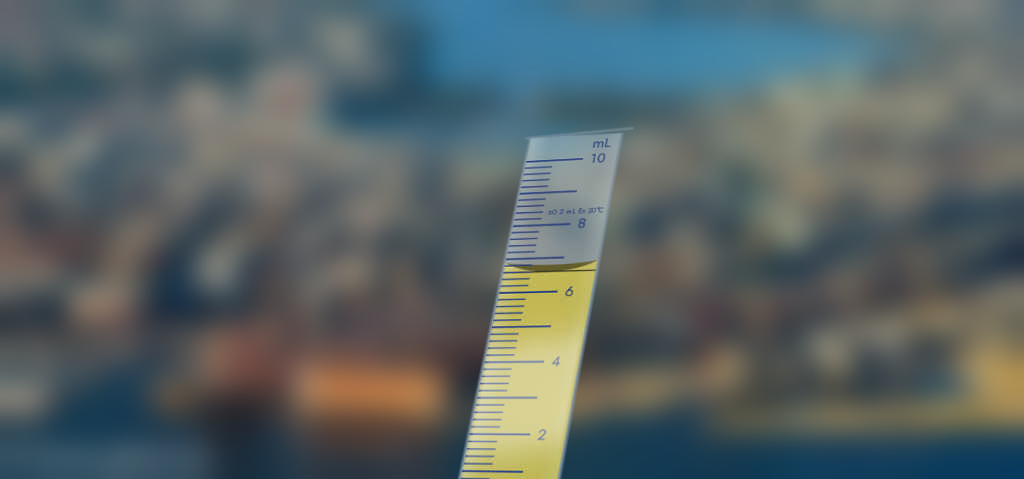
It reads 6.6 mL
